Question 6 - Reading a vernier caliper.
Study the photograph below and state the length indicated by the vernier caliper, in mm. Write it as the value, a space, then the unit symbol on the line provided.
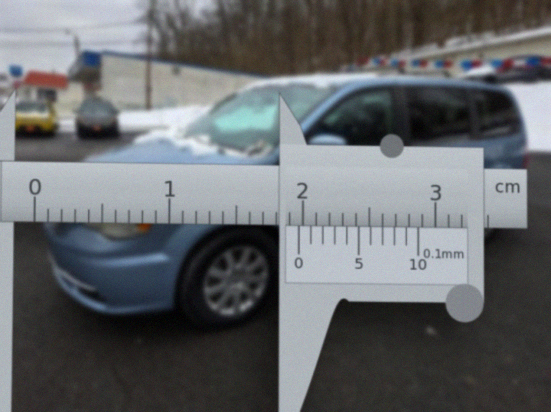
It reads 19.7 mm
